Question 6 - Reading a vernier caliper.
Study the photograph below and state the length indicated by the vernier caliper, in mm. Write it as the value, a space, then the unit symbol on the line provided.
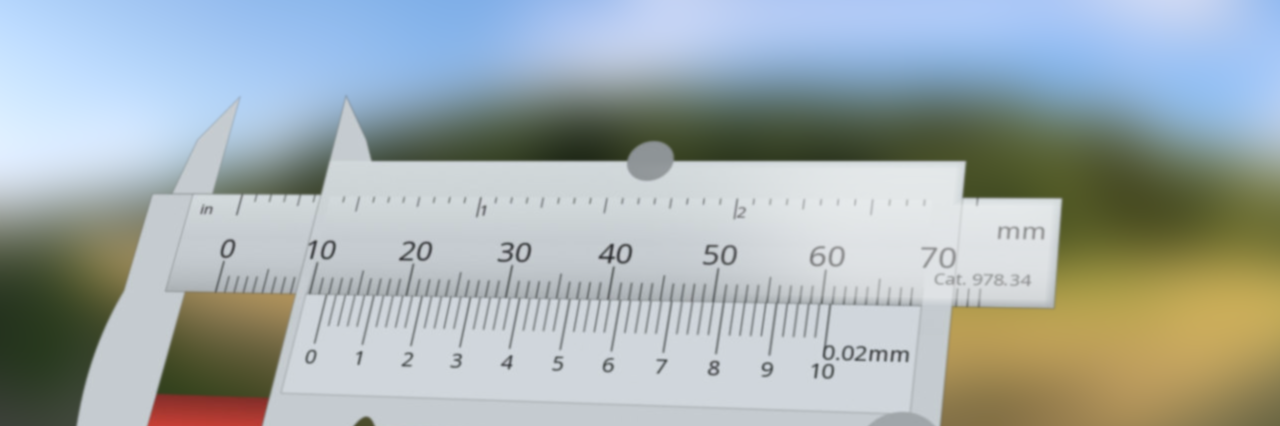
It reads 11.8 mm
